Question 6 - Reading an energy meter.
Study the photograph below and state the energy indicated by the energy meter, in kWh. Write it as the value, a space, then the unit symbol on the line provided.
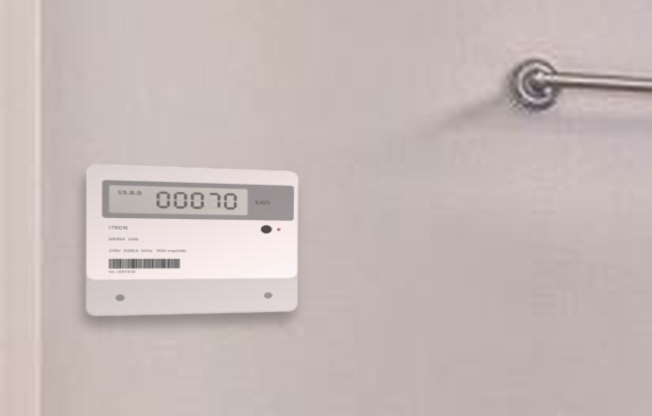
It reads 70 kWh
